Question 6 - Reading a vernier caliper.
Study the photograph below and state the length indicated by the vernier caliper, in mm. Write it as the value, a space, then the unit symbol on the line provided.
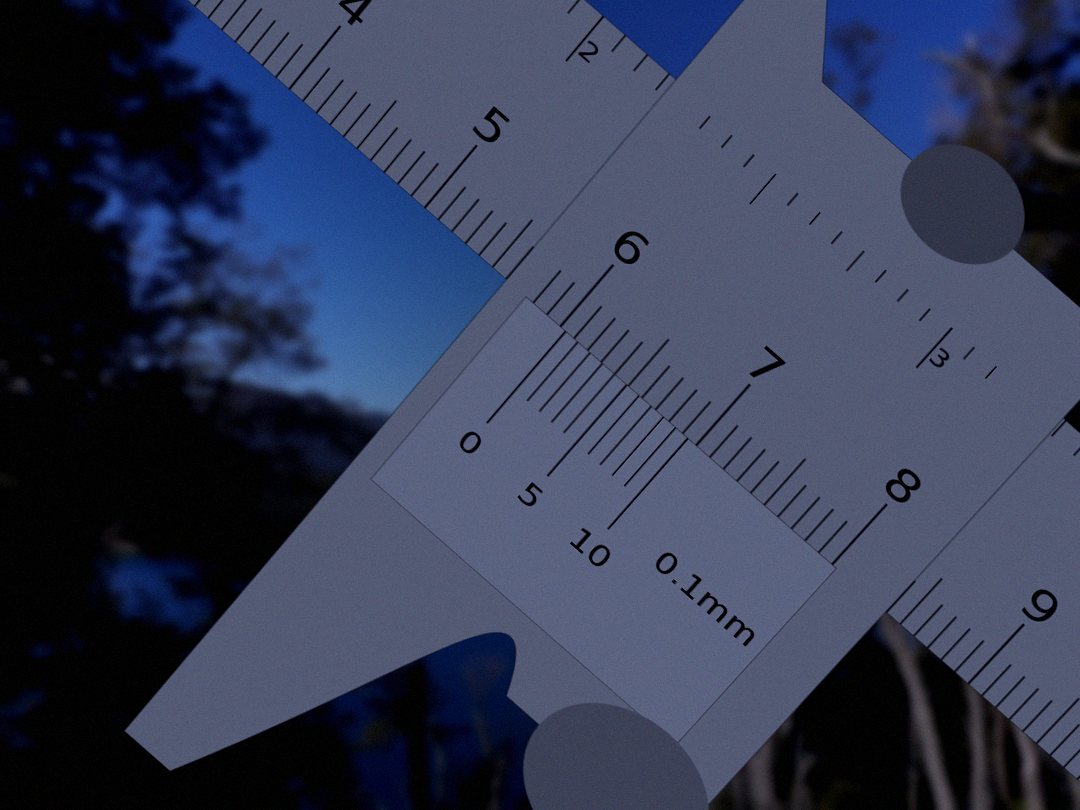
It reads 60.4 mm
